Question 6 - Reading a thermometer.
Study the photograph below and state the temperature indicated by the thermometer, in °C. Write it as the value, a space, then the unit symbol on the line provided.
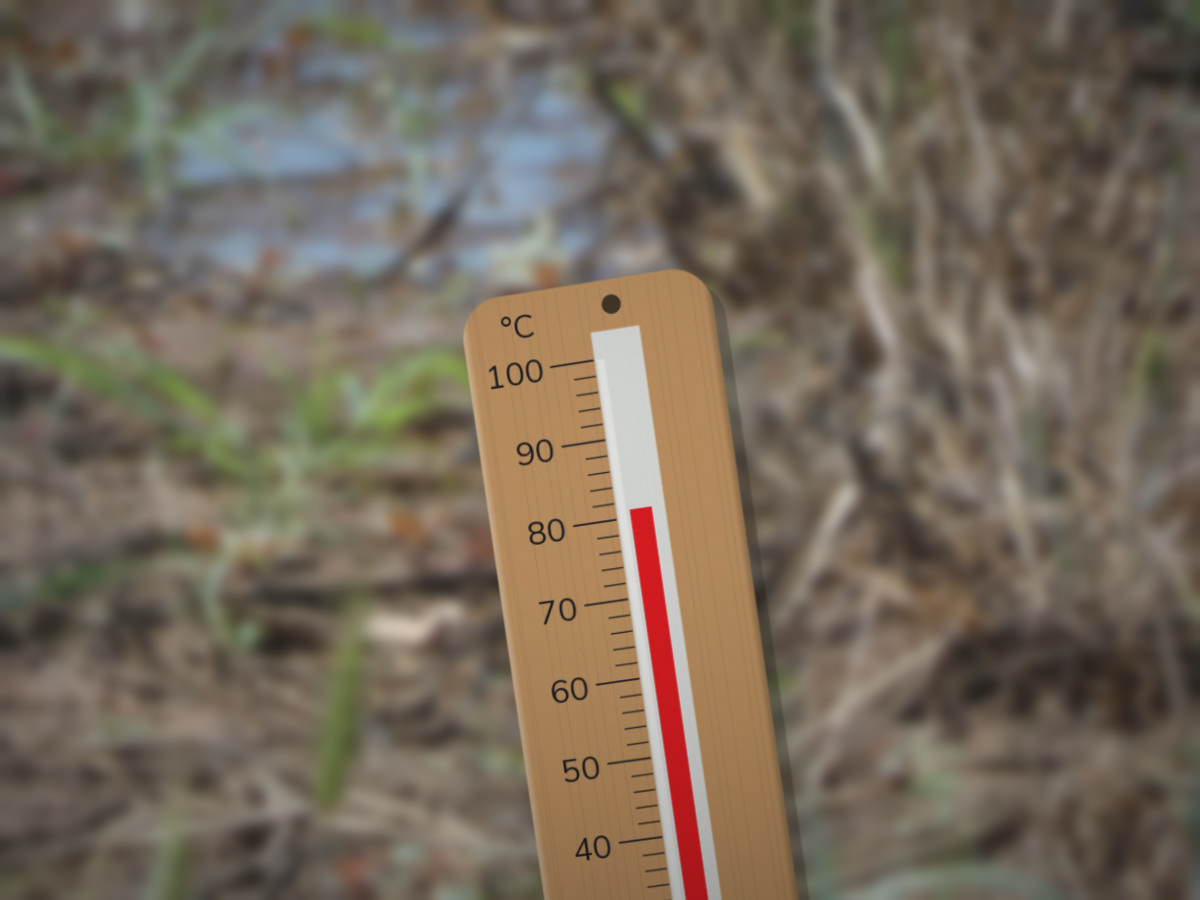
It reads 81 °C
